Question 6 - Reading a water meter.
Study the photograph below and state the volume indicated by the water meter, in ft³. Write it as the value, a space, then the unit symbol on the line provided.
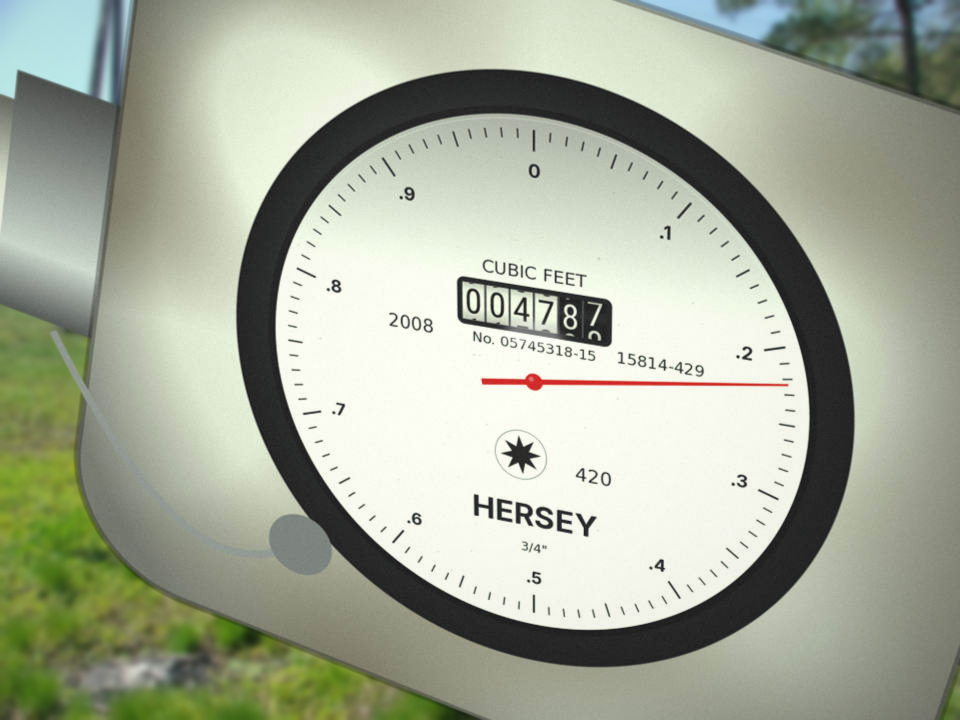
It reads 4787.22 ft³
